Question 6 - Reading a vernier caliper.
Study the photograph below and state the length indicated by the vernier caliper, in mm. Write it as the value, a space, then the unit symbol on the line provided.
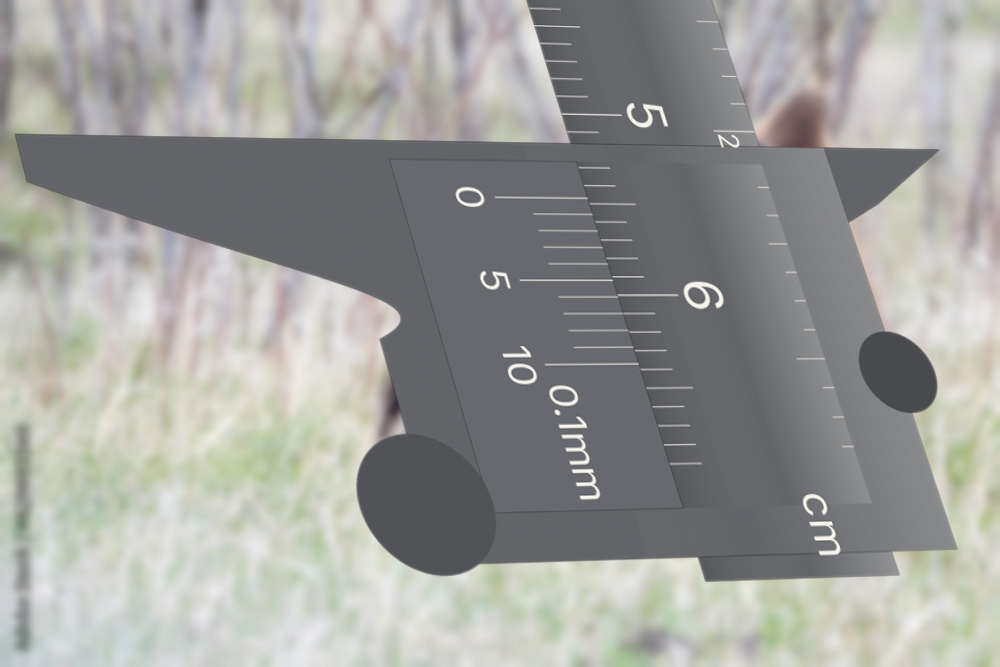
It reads 54.7 mm
